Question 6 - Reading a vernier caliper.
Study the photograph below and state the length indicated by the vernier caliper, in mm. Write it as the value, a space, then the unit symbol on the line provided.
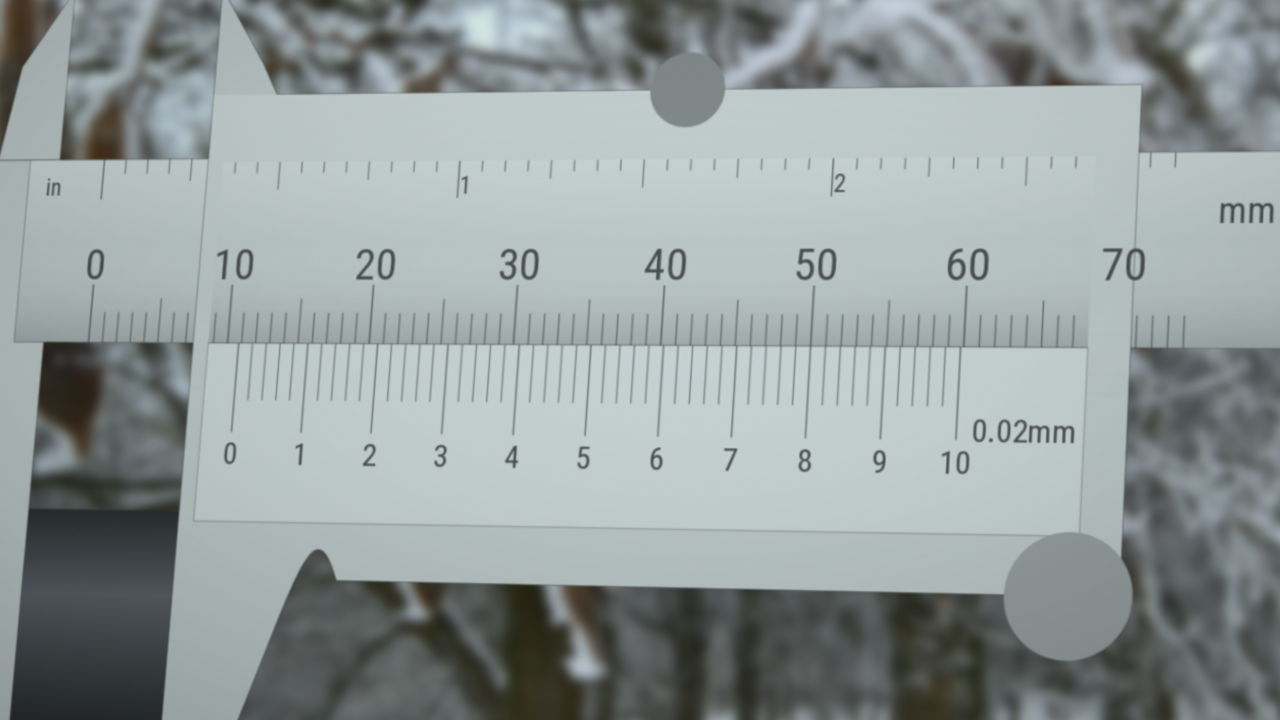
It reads 10.8 mm
